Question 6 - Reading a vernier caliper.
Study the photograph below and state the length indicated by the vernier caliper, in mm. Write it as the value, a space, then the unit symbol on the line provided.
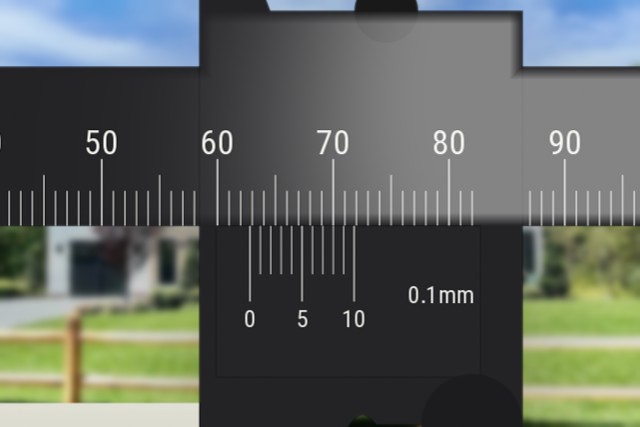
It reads 62.8 mm
